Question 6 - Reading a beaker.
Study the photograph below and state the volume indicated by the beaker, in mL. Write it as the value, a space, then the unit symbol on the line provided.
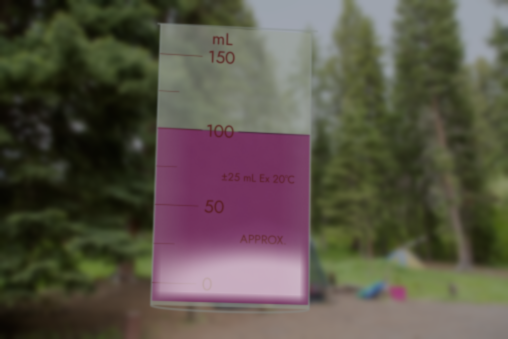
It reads 100 mL
